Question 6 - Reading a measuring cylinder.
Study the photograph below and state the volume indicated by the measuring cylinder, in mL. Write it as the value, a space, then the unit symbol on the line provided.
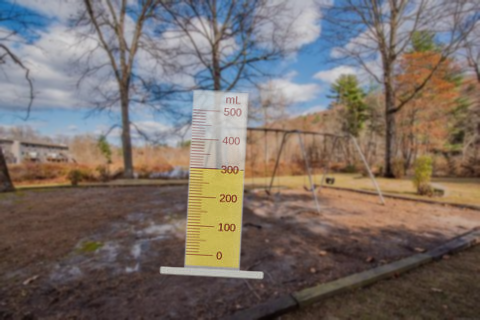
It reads 300 mL
